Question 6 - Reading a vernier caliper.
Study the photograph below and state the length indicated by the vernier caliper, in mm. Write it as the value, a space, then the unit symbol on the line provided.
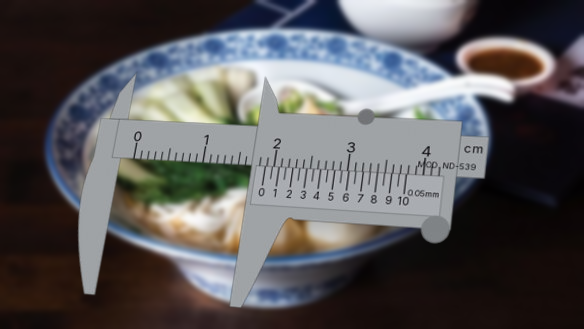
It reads 18.8 mm
